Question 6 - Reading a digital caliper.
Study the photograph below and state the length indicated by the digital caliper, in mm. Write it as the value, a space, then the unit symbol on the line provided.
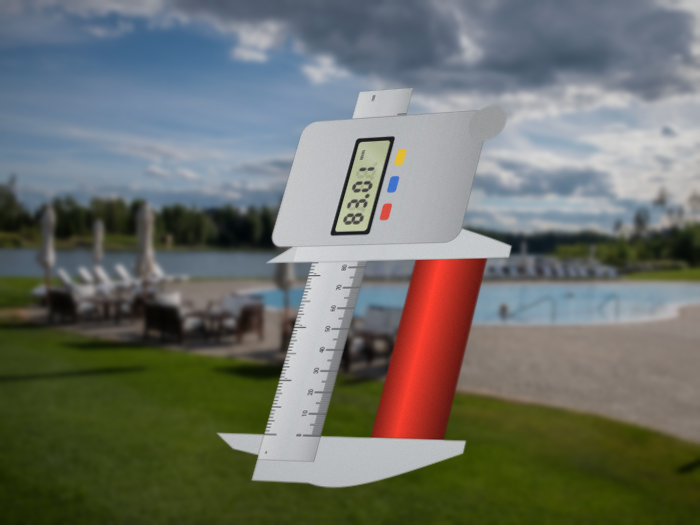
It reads 83.01 mm
